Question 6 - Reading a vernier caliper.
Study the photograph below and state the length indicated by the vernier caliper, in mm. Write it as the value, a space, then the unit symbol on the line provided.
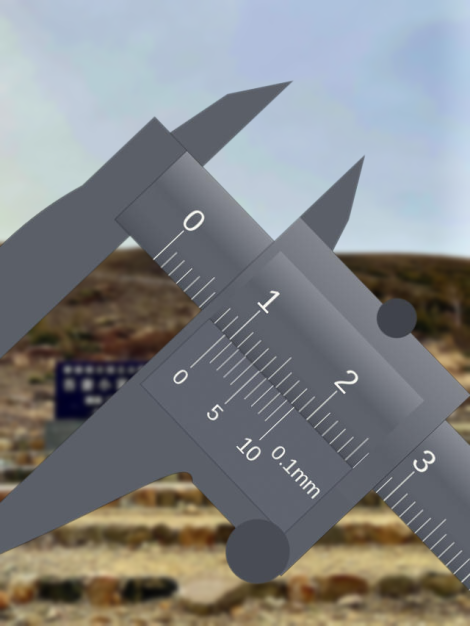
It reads 9.4 mm
